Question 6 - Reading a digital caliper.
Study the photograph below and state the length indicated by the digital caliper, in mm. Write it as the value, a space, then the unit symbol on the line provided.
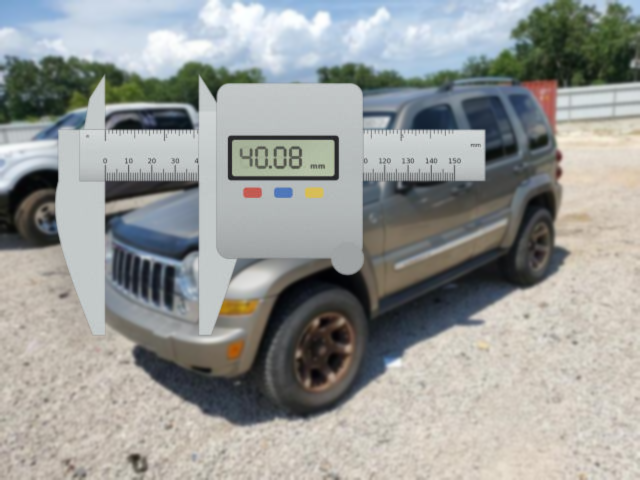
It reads 40.08 mm
